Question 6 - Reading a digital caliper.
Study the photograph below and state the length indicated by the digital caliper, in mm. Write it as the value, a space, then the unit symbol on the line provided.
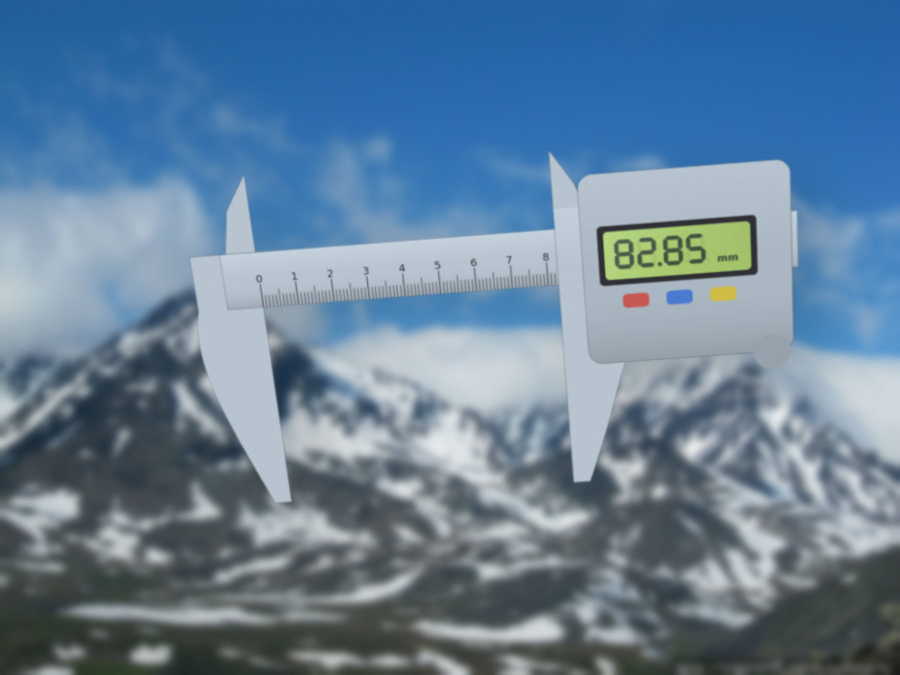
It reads 82.85 mm
